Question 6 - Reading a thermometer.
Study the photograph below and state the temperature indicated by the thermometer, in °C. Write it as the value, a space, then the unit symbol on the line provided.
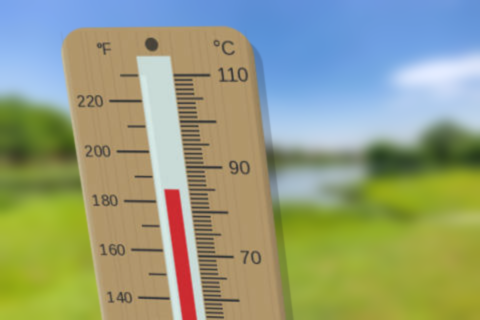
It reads 85 °C
